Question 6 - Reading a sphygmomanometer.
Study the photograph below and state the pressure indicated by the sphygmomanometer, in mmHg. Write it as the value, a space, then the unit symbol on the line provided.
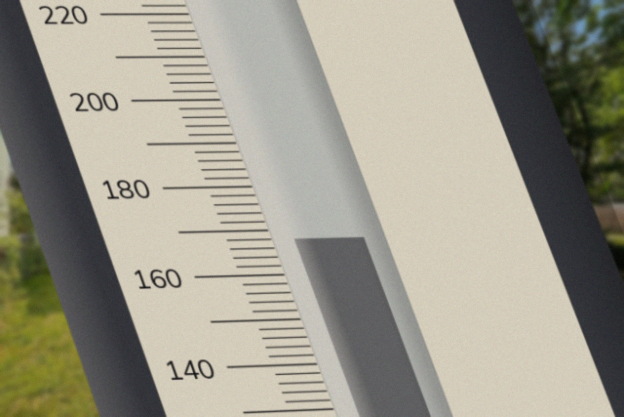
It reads 168 mmHg
